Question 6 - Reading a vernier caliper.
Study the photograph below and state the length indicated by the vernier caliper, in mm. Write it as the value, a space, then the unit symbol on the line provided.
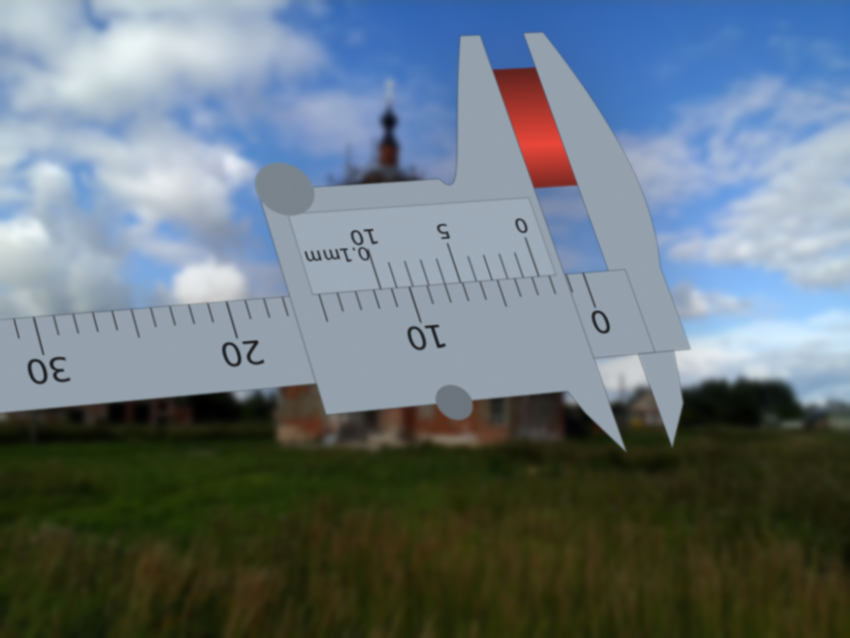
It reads 2.6 mm
